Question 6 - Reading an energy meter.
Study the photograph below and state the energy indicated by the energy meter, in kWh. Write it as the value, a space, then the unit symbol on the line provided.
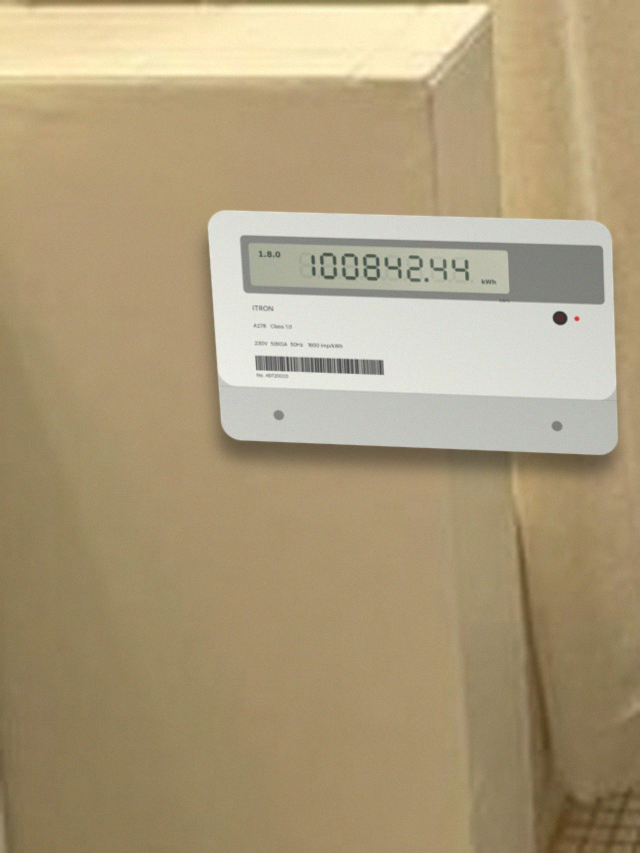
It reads 100842.44 kWh
